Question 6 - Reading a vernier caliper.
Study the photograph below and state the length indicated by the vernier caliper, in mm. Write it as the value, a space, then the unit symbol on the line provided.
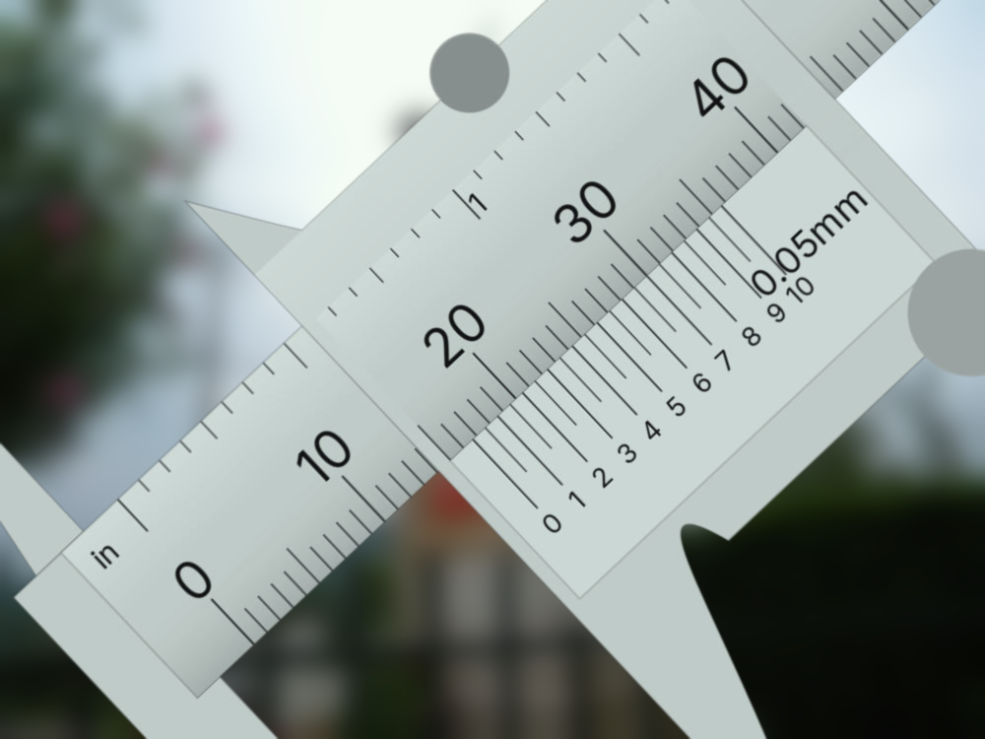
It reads 16.7 mm
